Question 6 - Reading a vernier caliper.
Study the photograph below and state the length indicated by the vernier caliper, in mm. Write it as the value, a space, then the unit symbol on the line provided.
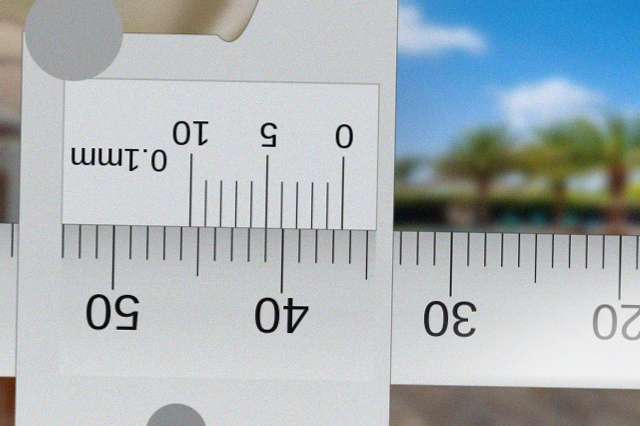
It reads 36.5 mm
